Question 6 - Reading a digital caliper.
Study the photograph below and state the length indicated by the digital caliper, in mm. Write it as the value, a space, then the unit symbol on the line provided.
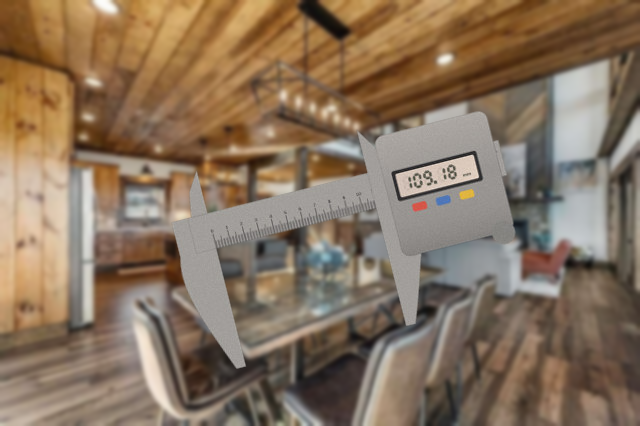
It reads 109.18 mm
